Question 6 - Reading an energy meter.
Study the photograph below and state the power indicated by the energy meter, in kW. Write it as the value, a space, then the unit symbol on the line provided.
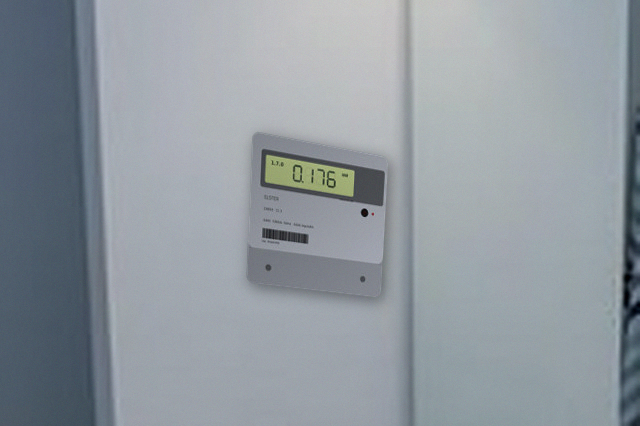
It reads 0.176 kW
